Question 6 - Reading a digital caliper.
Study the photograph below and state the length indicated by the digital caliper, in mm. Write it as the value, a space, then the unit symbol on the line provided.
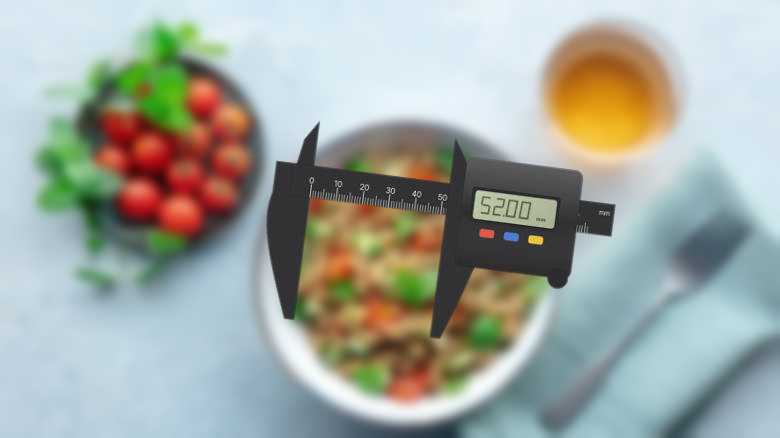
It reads 52.00 mm
